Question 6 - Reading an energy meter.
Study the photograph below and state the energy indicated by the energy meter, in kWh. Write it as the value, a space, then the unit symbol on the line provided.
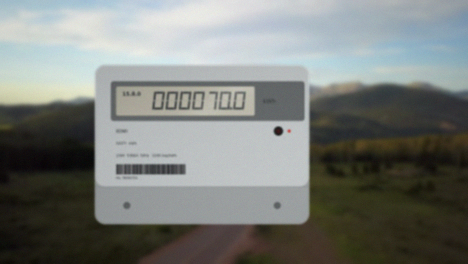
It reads 70.0 kWh
